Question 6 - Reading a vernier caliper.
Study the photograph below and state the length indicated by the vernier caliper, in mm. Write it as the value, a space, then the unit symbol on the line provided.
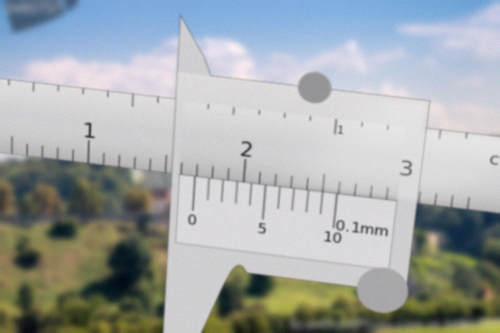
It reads 16.9 mm
